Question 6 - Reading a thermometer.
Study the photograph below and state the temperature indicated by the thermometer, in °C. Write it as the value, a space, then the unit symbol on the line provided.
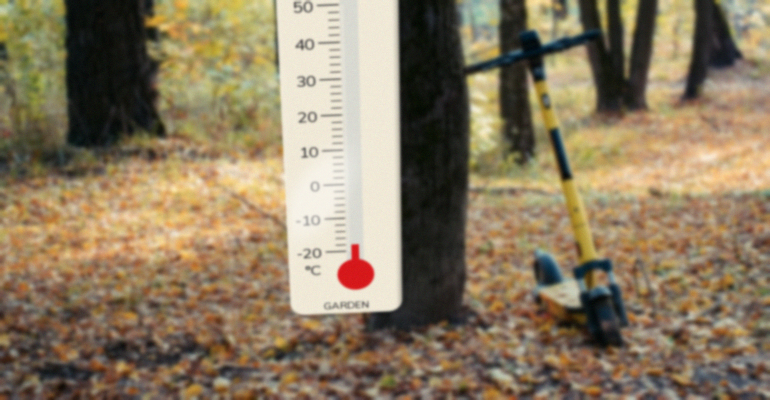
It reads -18 °C
